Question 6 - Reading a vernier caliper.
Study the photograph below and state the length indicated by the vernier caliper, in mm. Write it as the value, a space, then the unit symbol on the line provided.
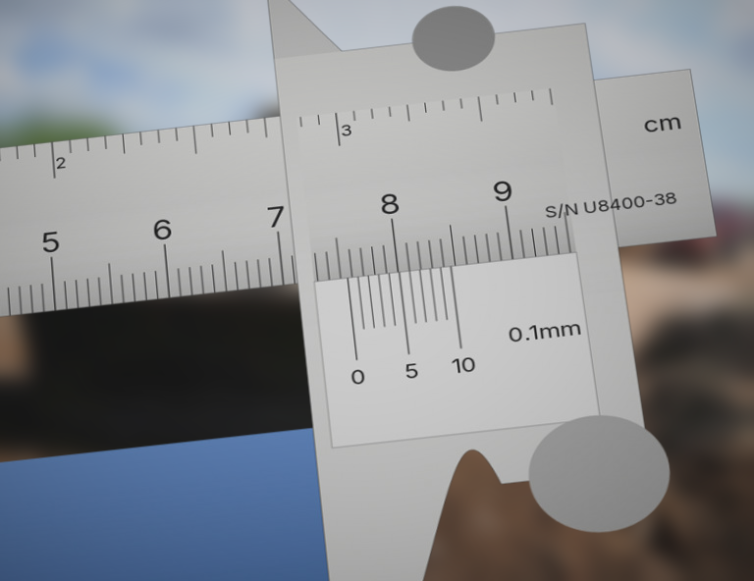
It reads 75.6 mm
